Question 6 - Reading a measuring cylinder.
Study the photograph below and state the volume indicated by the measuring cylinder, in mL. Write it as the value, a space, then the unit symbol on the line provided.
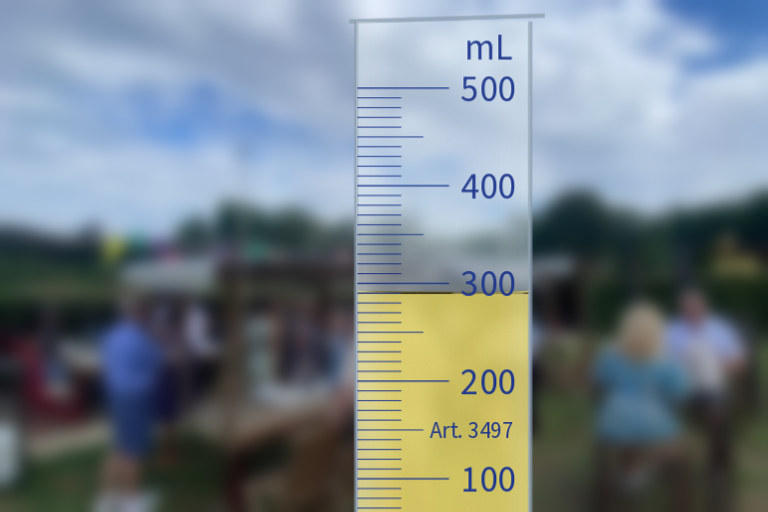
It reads 290 mL
